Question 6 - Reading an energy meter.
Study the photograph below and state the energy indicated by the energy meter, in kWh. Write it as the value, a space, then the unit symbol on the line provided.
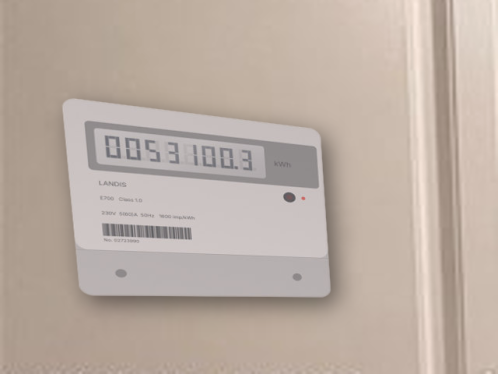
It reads 53100.3 kWh
